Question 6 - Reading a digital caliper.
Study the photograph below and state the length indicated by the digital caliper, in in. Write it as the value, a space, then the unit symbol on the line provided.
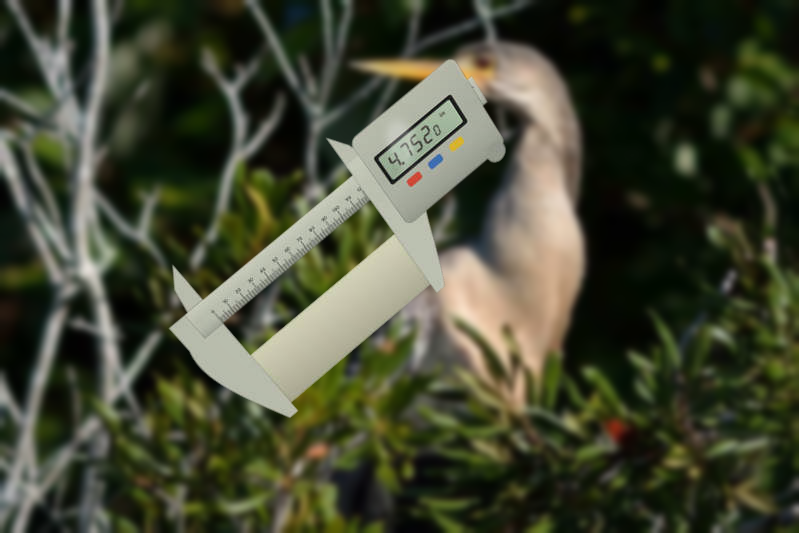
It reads 4.7520 in
